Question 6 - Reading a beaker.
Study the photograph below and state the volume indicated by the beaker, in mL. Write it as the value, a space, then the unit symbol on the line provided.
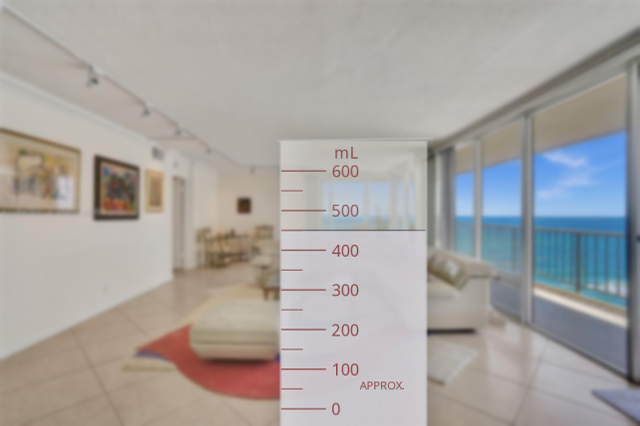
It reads 450 mL
